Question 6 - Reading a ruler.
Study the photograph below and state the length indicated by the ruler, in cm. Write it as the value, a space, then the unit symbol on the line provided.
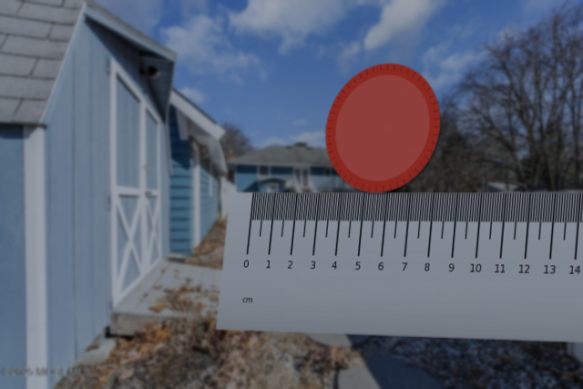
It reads 5 cm
